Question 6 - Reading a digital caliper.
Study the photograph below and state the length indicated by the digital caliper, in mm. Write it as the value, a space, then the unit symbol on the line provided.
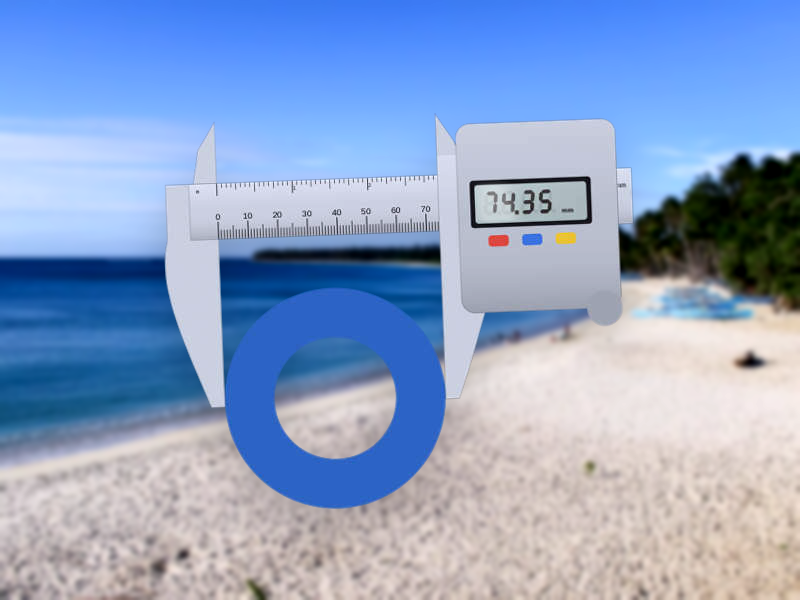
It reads 74.35 mm
